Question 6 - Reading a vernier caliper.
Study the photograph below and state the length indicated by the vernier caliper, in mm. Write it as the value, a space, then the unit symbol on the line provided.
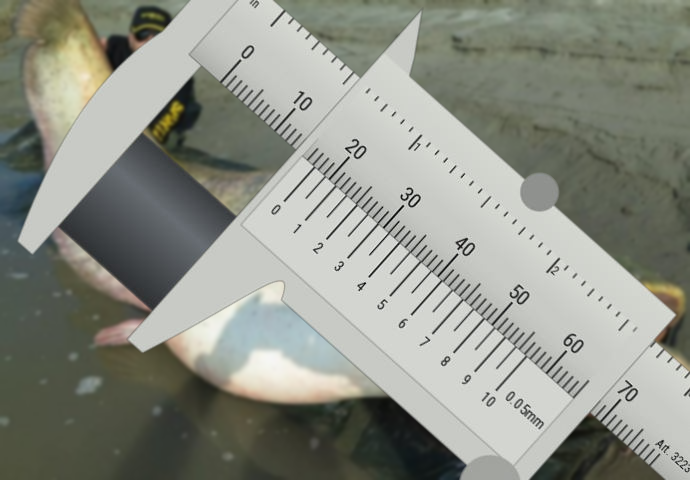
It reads 17.4 mm
